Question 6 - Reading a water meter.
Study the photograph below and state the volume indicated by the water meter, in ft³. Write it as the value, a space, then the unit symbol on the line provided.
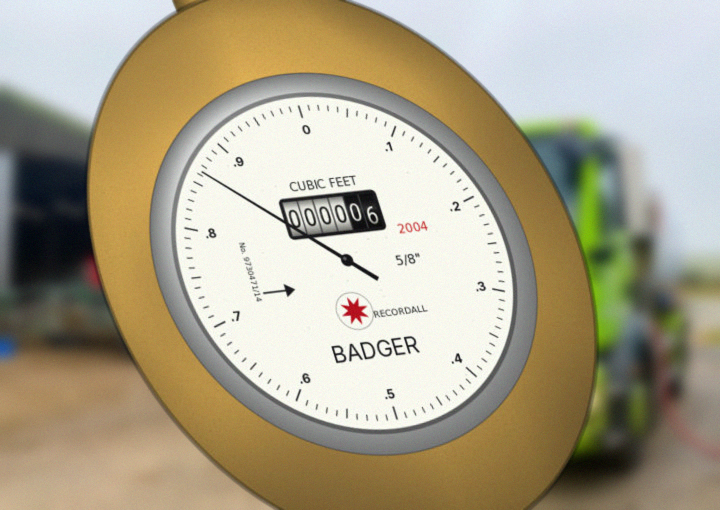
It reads 5.86 ft³
